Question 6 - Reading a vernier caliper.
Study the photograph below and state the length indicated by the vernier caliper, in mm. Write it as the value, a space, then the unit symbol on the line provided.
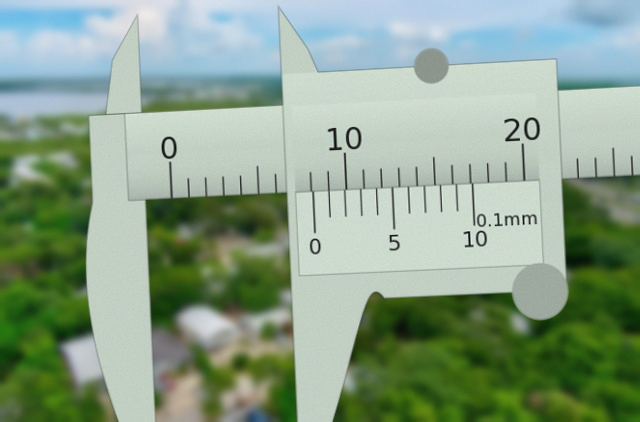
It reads 8.1 mm
